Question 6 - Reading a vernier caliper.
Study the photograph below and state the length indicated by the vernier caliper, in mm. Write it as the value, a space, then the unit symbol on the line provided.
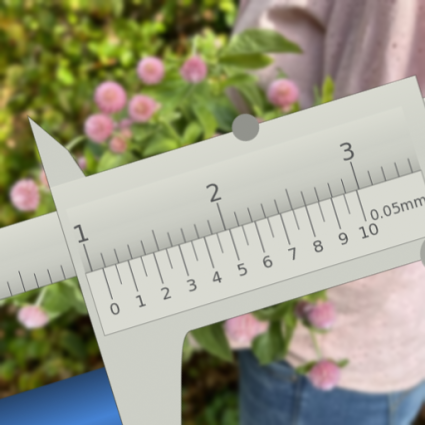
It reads 10.8 mm
